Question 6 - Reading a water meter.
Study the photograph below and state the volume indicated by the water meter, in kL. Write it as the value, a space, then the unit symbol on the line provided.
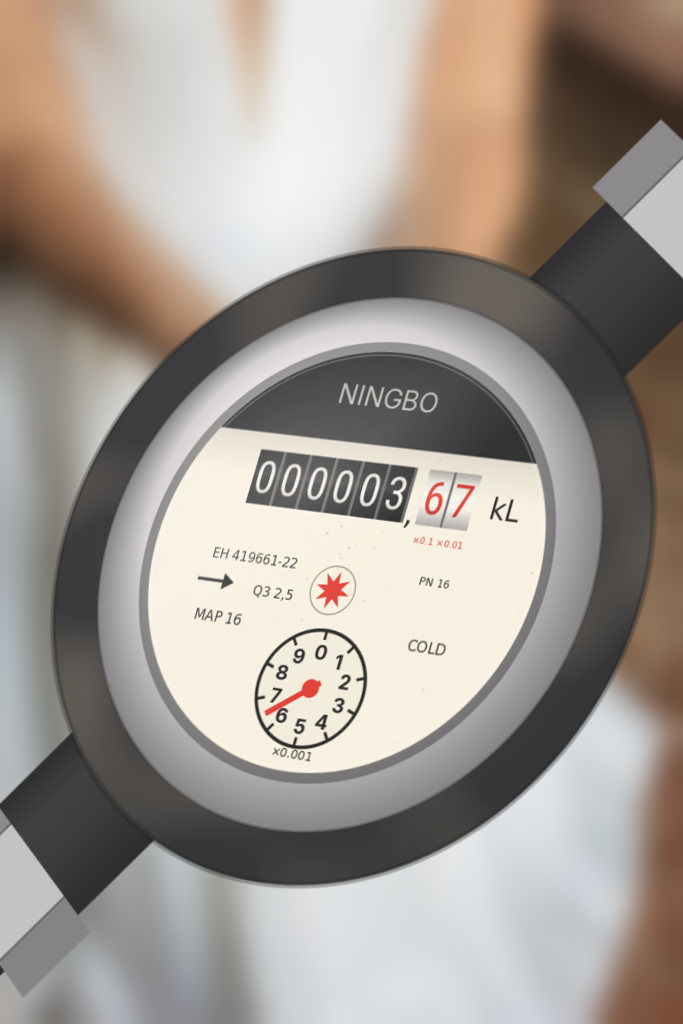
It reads 3.676 kL
